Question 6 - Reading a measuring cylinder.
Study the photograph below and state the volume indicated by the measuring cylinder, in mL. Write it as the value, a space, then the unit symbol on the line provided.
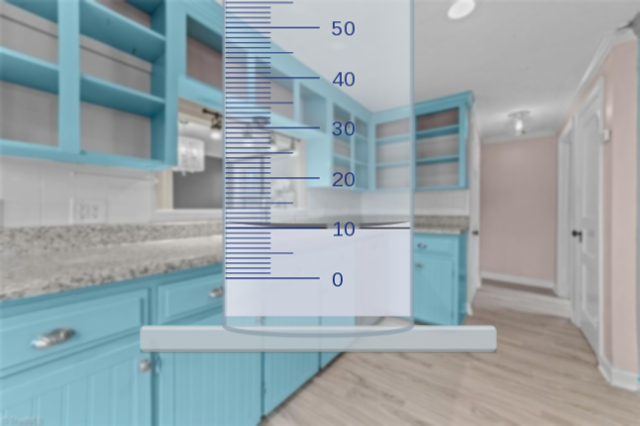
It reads 10 mL
